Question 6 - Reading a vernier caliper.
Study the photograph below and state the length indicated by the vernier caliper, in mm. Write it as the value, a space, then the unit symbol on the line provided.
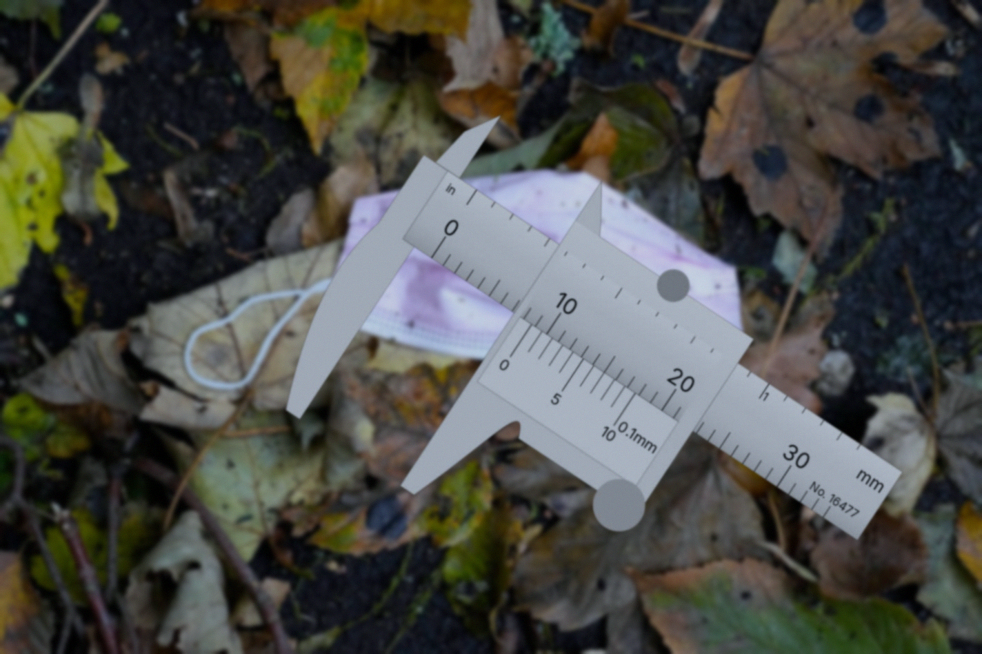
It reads 8.7 mm
